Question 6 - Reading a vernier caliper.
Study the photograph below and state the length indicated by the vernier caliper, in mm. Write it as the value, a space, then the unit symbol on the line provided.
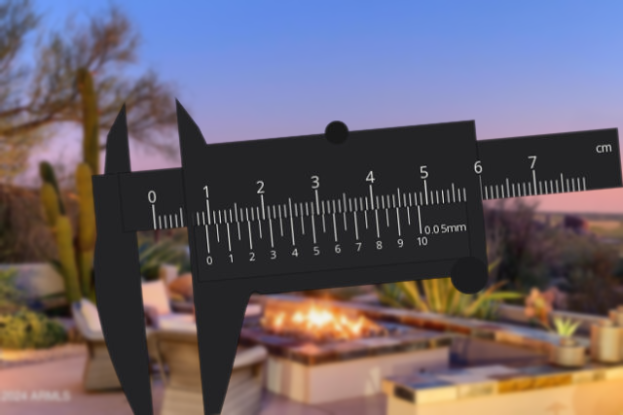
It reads 9.4 mm
